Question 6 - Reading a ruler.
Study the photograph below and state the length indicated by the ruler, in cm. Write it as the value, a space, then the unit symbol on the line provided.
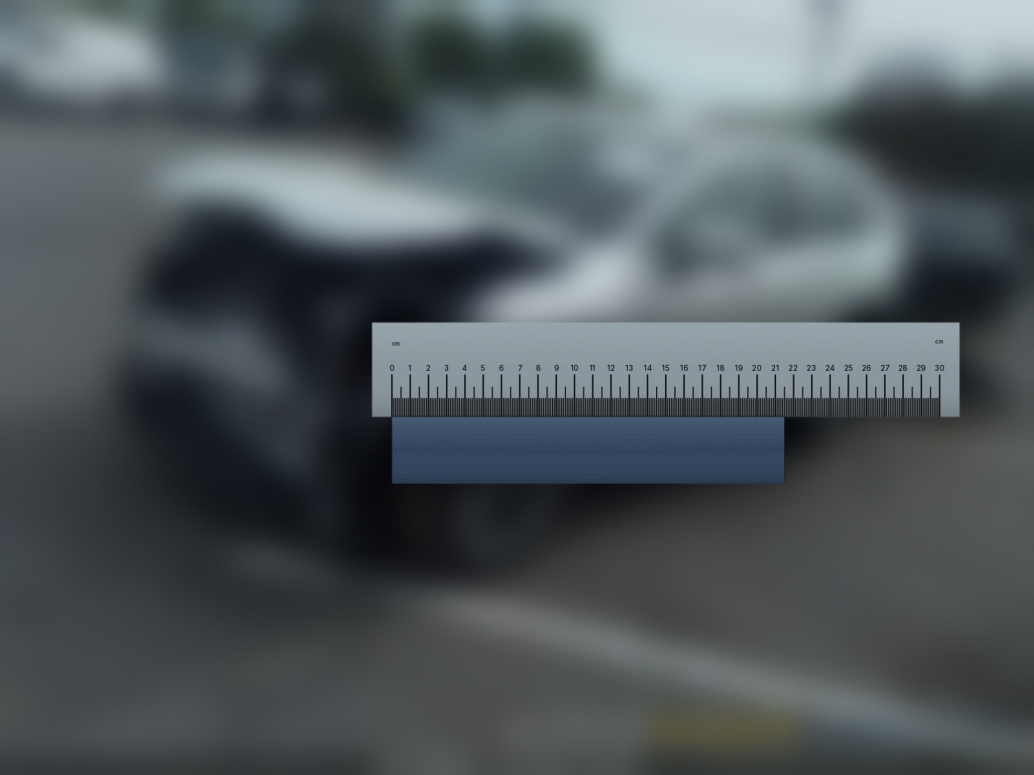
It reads 21.5 cm
